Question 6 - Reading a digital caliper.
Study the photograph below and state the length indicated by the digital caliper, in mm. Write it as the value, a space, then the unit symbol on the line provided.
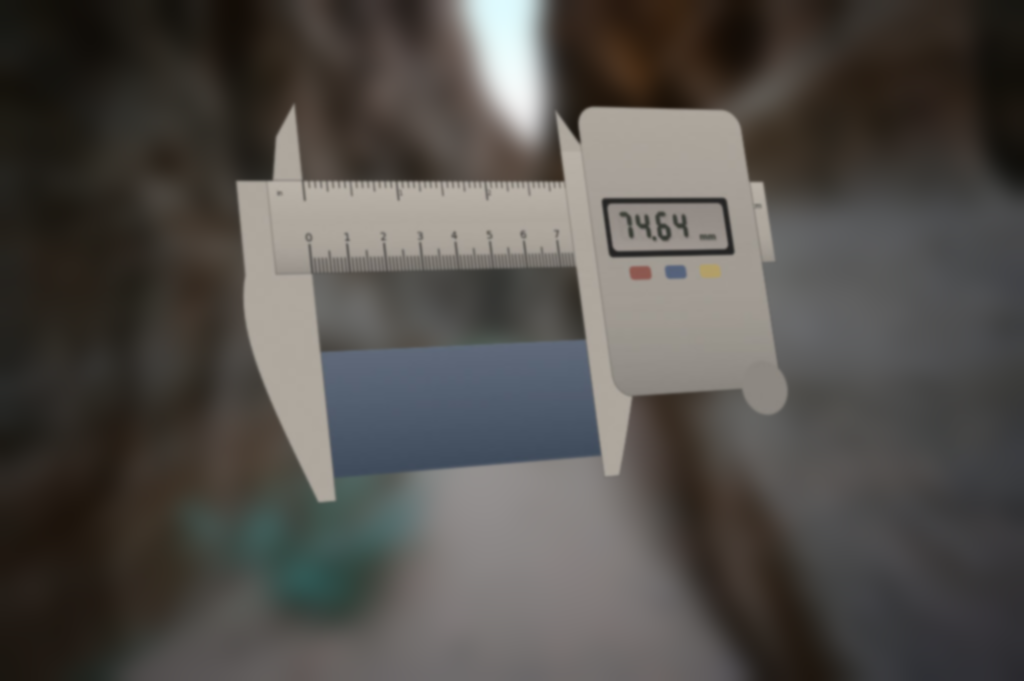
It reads 74.64 mm
